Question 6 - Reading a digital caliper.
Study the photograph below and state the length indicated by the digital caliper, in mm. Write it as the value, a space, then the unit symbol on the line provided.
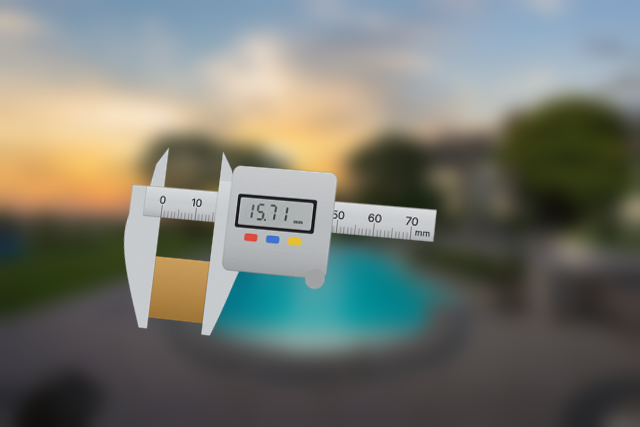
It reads 15.71 mm
